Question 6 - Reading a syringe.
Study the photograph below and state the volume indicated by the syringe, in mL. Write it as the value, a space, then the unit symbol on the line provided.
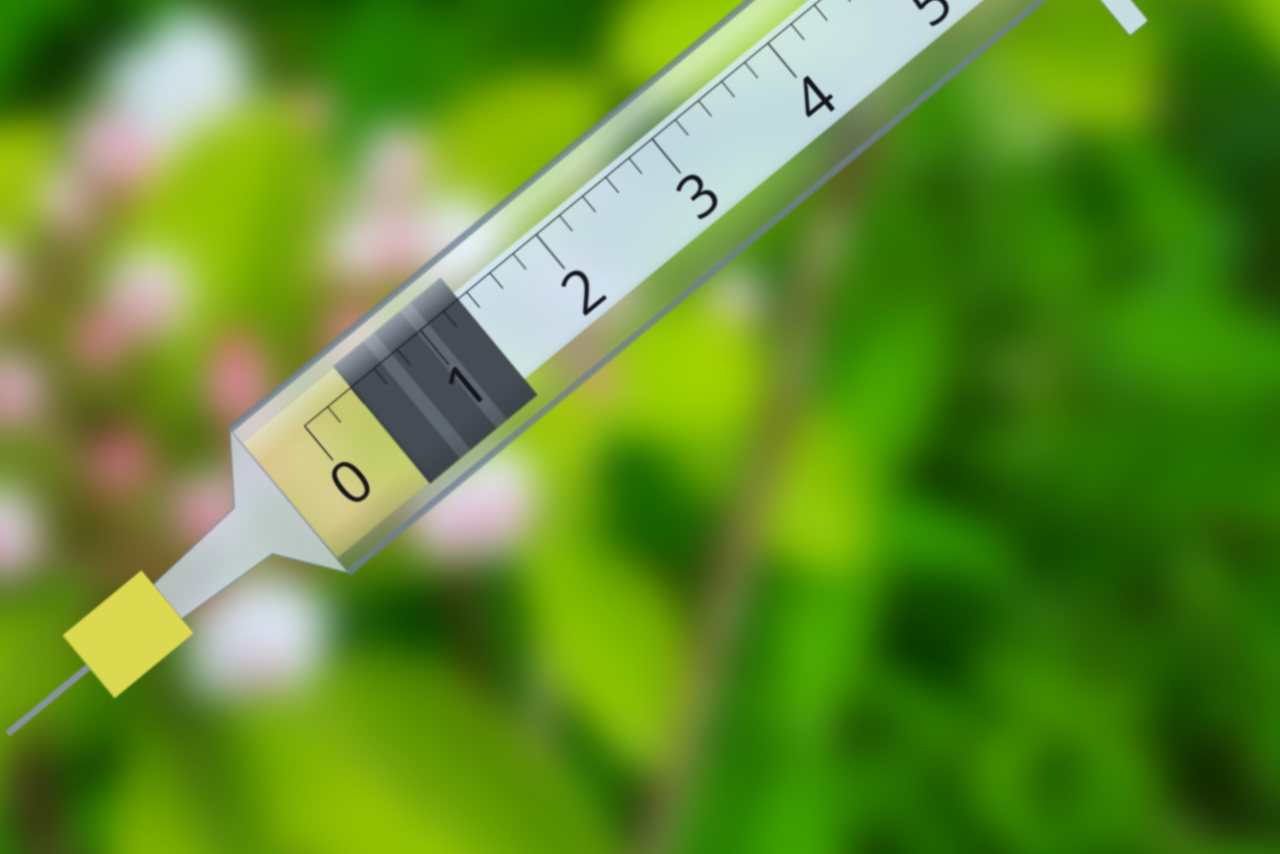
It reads 0.4 mL
